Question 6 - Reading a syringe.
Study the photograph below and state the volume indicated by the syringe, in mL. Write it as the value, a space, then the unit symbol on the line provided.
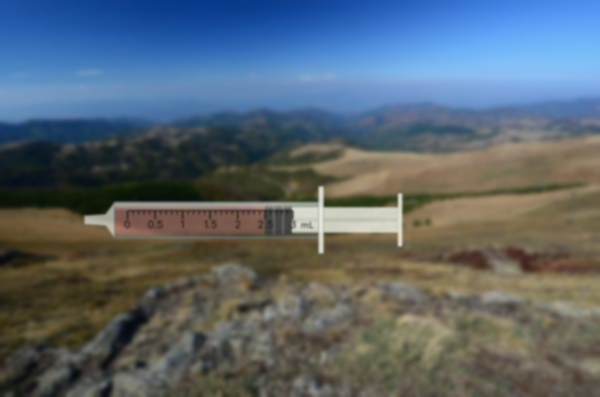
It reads 2.5 mL
